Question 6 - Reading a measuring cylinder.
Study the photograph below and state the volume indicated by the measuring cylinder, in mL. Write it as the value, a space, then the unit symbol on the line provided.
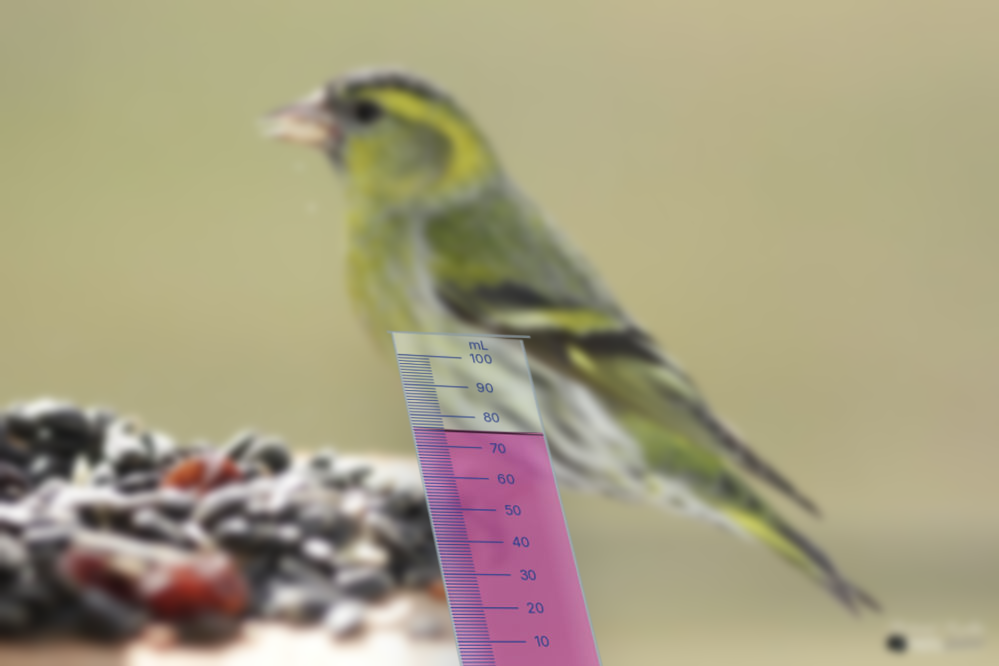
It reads 75 mL
